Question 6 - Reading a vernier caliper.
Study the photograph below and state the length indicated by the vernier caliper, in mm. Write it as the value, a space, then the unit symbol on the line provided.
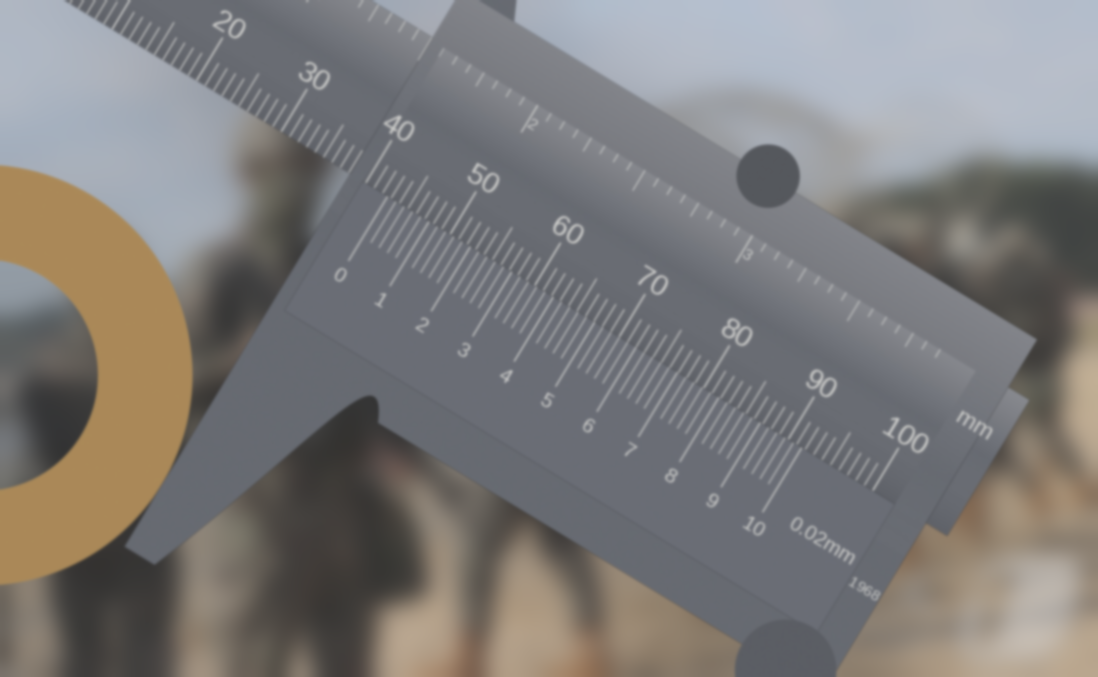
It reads 42.6 mm
